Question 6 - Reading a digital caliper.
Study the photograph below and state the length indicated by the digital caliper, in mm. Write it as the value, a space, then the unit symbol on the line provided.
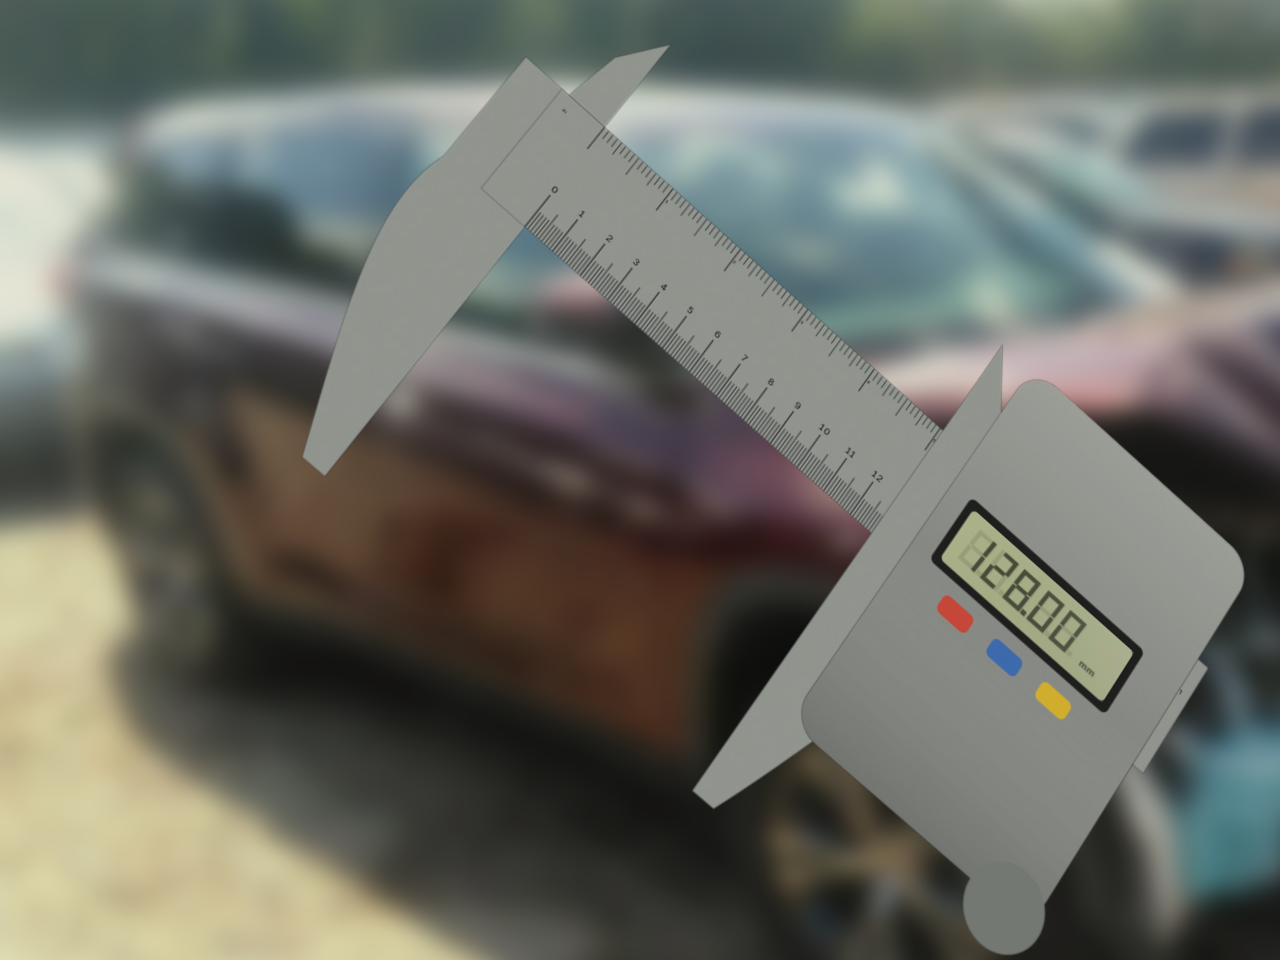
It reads 128.00 mm
